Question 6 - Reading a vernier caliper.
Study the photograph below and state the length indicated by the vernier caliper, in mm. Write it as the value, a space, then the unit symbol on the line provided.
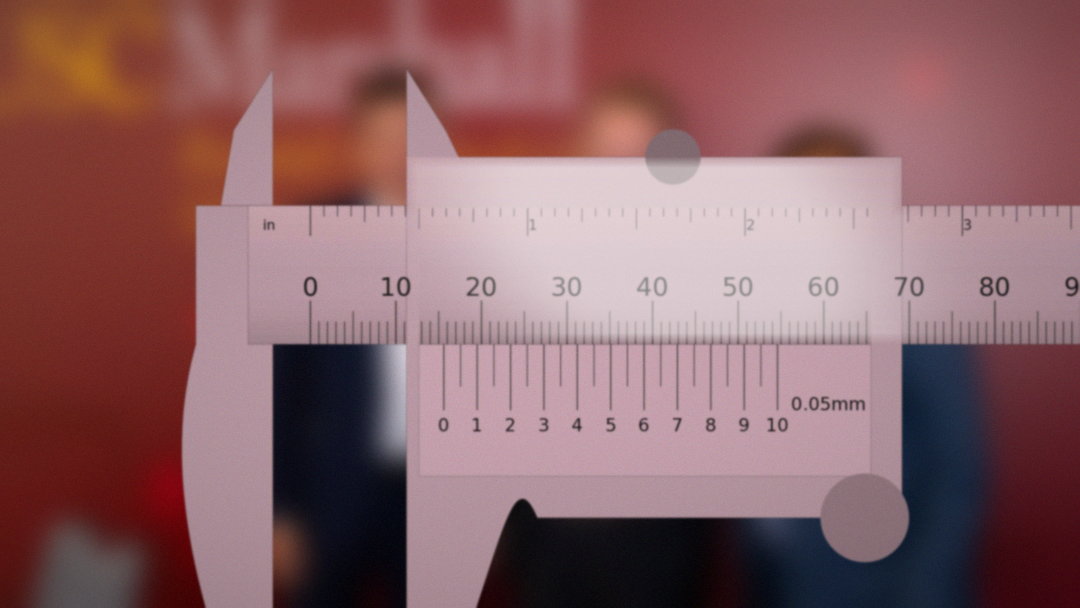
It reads 15.6 mm
